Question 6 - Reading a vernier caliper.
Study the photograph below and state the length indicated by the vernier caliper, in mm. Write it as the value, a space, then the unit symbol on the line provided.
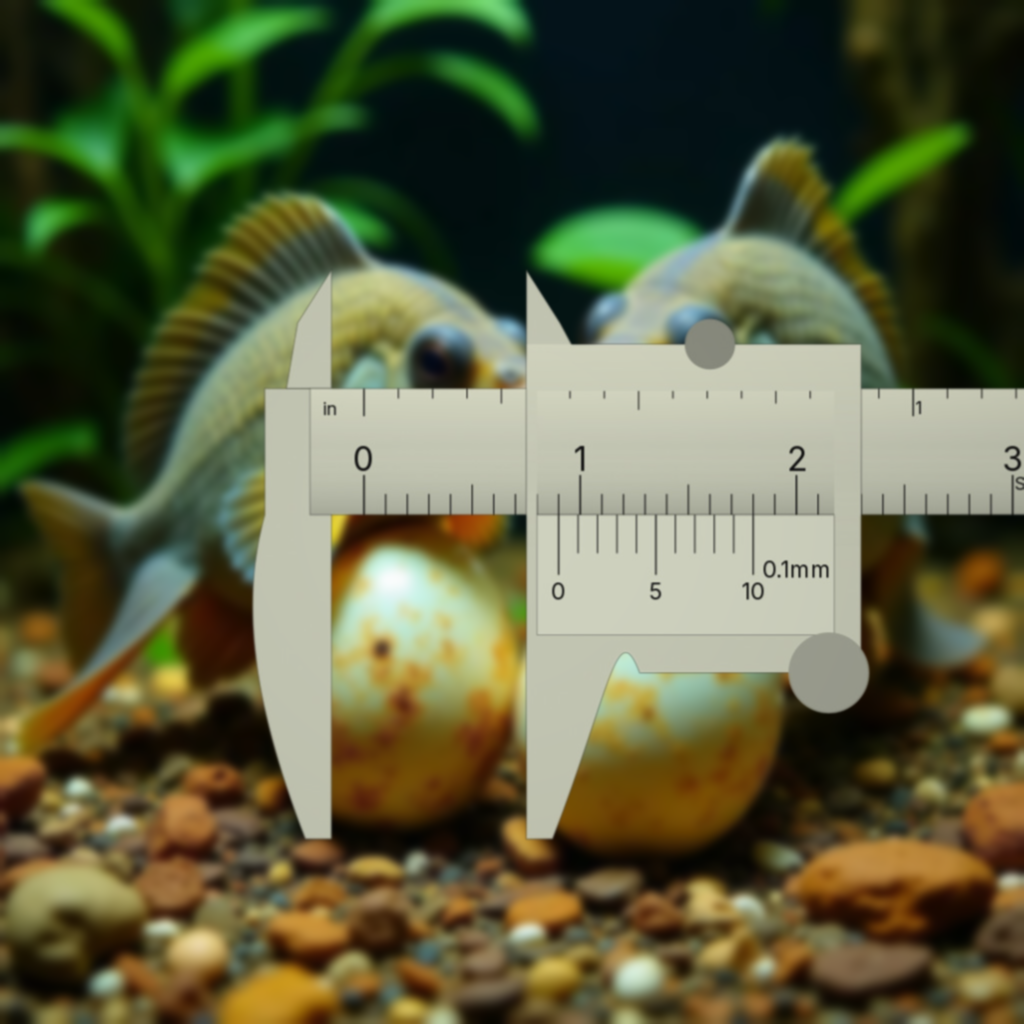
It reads 9.0 mm
